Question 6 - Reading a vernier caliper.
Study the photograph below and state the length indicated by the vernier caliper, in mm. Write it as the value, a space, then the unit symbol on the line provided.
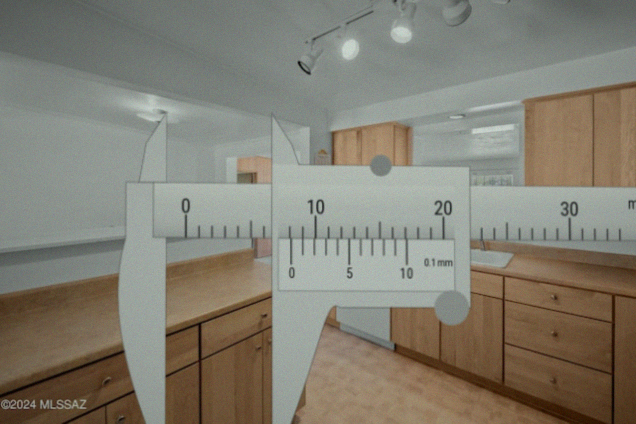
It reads 8.1 mm
